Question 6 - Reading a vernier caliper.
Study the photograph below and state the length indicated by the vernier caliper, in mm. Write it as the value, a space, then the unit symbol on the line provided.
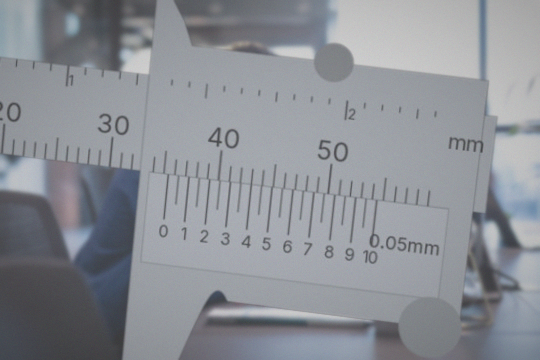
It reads 35.4 mm
